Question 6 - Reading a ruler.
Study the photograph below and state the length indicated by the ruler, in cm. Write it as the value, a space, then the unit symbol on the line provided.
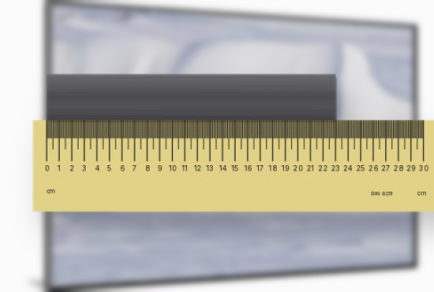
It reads 23 cm
